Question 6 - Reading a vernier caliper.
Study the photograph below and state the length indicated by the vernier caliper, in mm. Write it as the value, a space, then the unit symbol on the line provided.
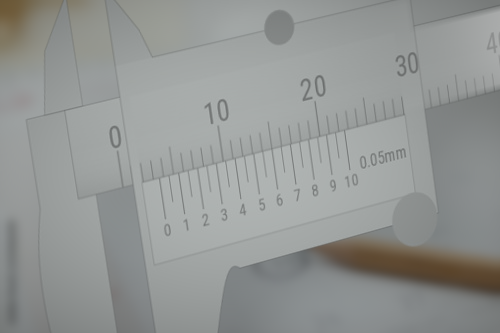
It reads 3.6 mm
